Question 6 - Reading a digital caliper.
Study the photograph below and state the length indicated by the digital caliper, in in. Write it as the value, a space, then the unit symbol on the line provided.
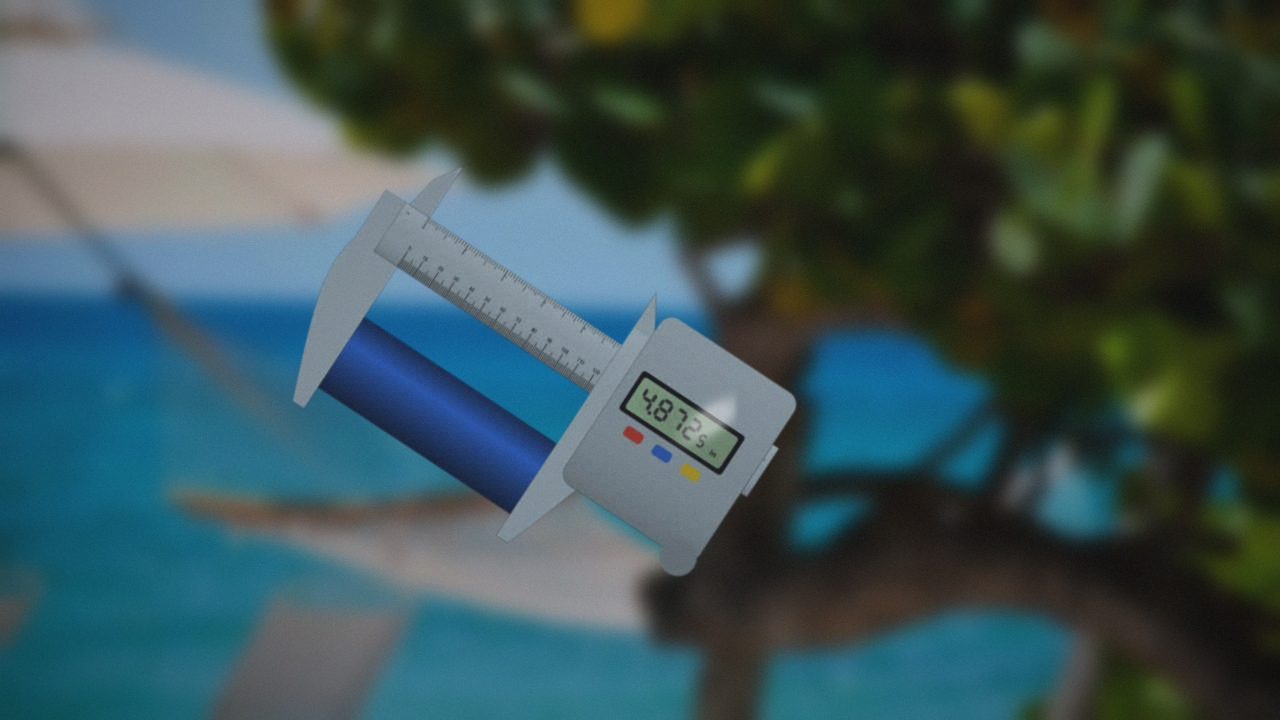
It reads 4.8725 in
